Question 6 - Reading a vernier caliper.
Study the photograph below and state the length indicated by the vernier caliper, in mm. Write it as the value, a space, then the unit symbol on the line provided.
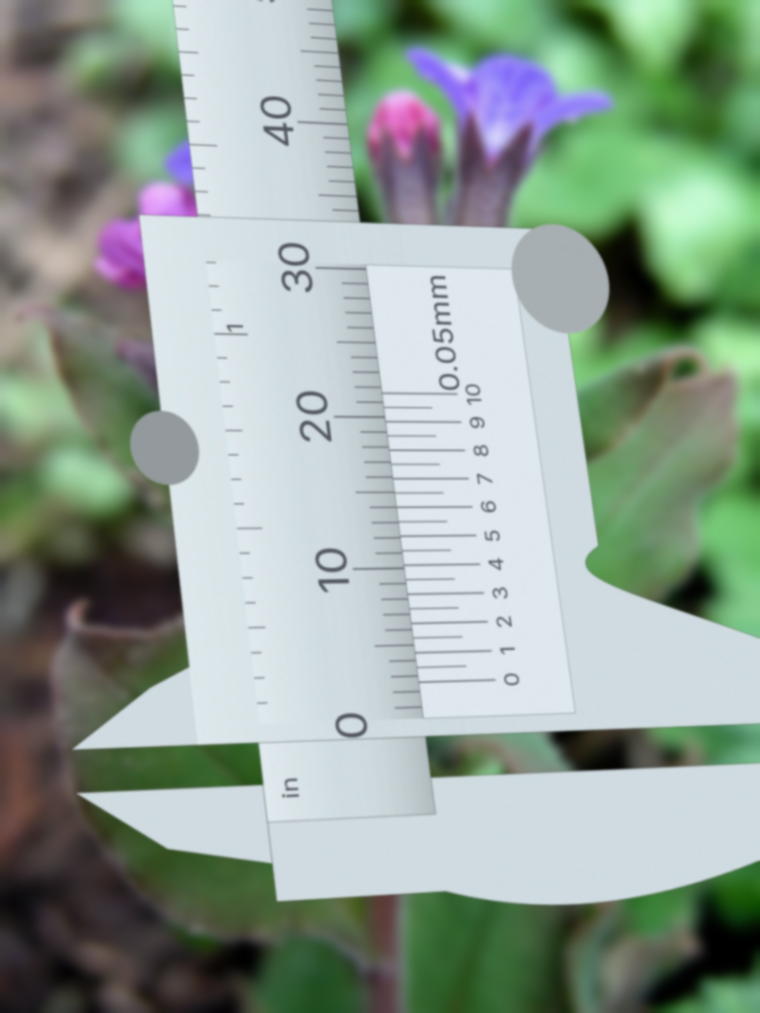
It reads 2.6 mm
